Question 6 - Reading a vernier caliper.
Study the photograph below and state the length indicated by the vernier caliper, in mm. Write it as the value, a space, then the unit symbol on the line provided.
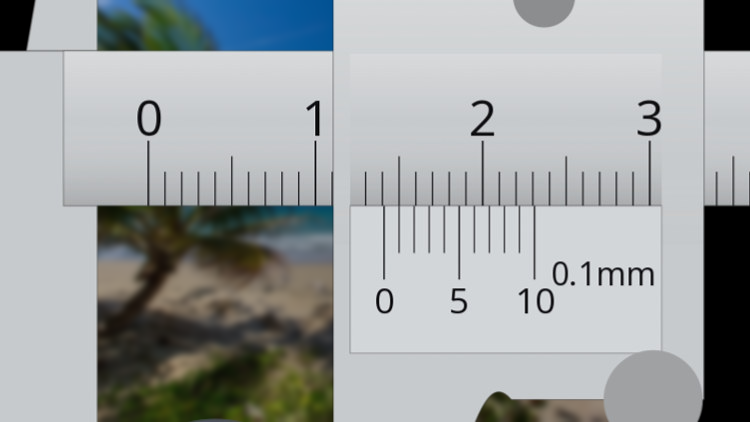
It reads 14.1 mm
